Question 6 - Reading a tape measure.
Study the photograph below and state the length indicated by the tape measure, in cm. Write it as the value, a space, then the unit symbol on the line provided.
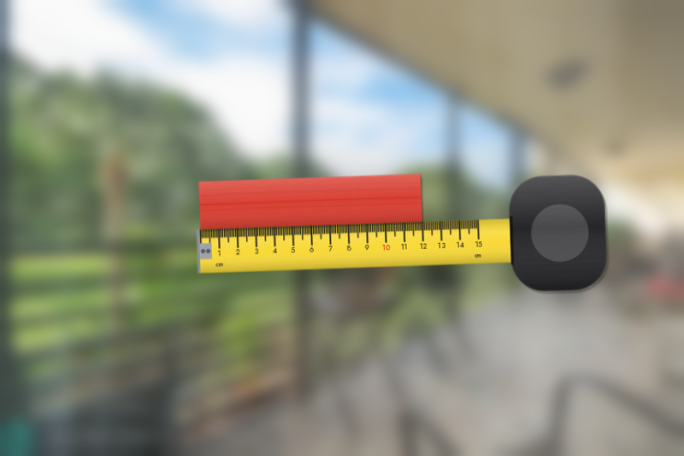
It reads 12 cm
